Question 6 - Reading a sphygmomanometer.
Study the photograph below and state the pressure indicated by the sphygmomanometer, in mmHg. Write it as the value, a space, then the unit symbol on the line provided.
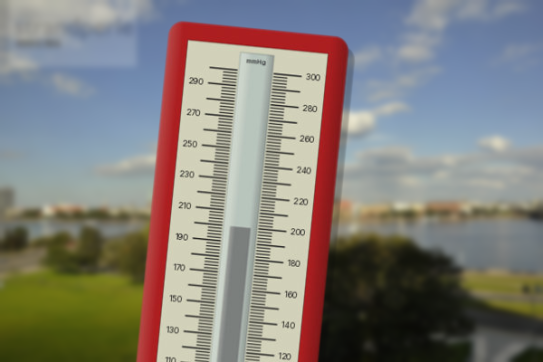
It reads 200 mmHg
